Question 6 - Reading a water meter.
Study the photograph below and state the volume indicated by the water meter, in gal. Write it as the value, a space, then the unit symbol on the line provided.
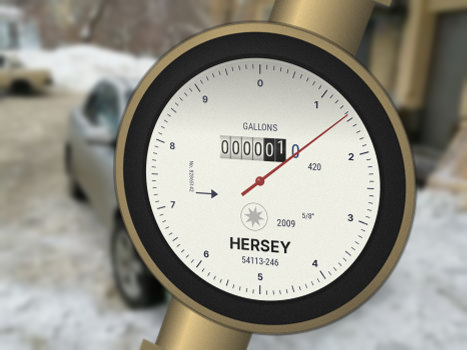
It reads 11.4 gal
